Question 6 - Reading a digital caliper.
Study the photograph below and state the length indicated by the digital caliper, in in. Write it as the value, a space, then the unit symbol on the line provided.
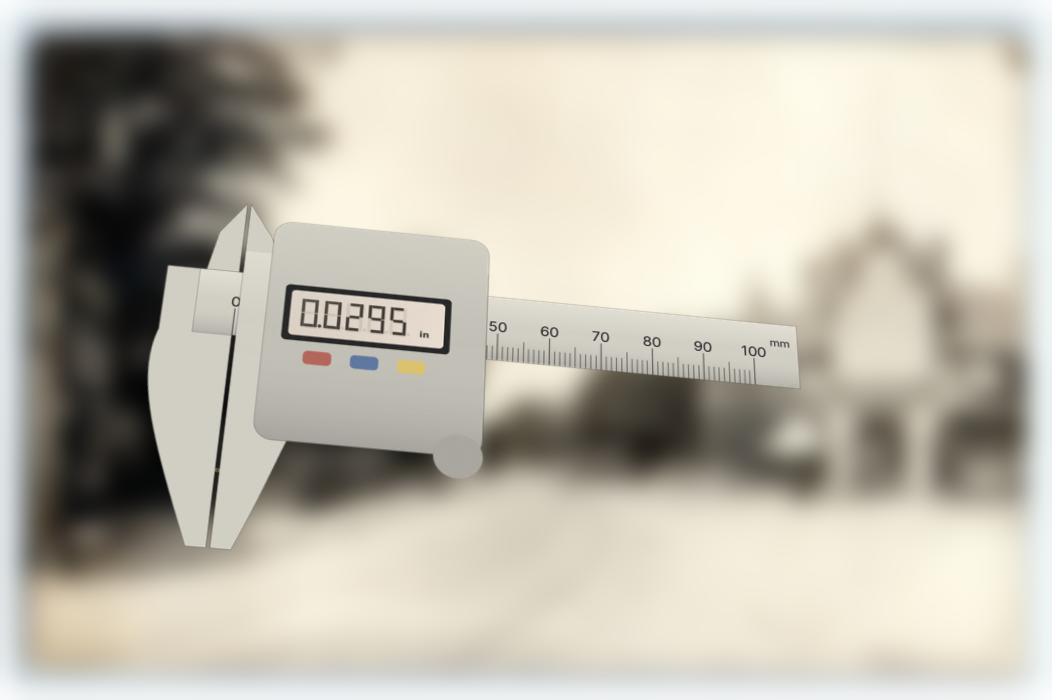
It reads 0.0295 in
